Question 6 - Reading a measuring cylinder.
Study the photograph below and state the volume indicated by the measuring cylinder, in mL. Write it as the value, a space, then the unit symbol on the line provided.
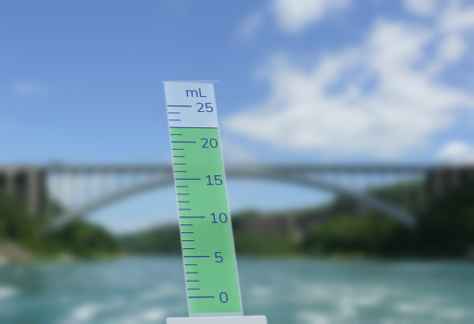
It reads 22 mL
